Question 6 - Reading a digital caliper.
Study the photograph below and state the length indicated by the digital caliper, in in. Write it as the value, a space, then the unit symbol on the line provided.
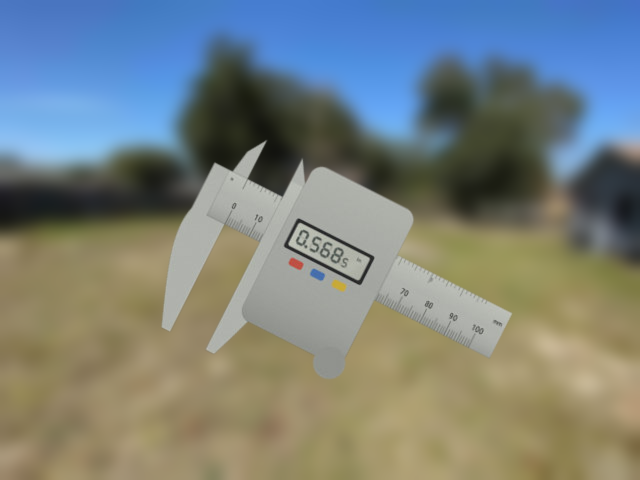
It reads 0.5685 in
